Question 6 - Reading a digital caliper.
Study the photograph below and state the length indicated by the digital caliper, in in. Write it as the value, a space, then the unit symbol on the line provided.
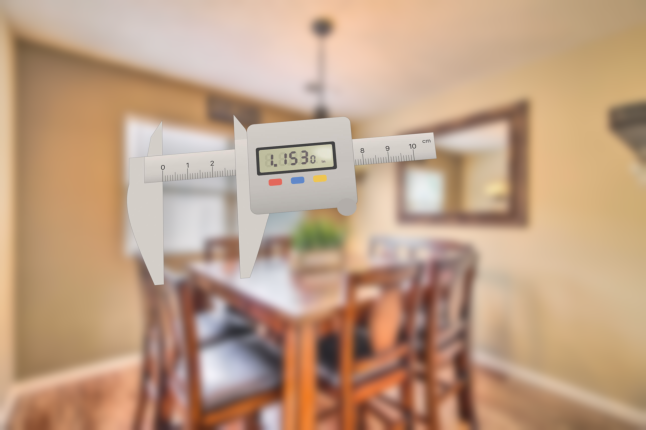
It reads 1.1530 in
